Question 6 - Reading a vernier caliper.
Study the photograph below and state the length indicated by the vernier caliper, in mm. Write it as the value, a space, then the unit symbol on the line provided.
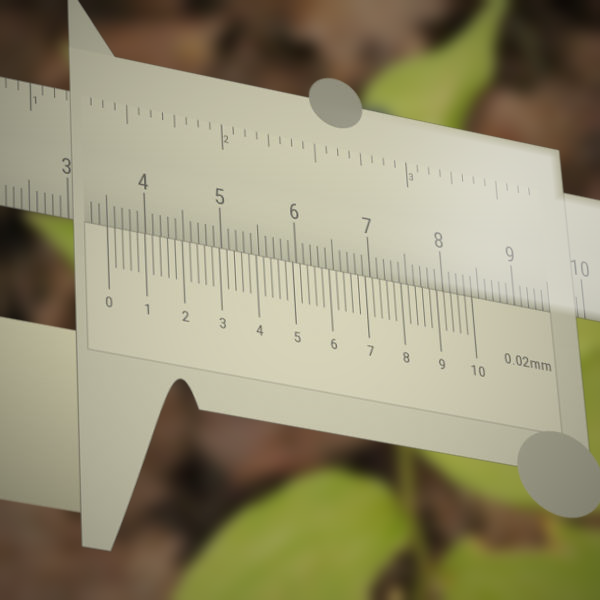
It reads 35.0 mm
